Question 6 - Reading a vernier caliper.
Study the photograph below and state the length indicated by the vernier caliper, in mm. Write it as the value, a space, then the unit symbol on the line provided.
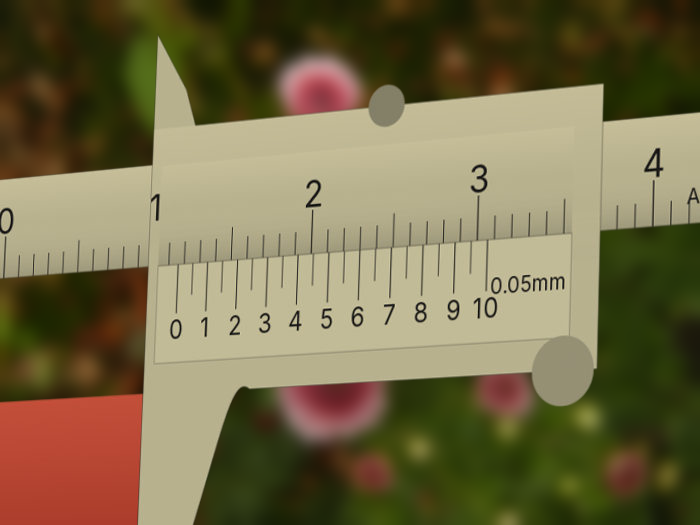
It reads 11.6 mm
